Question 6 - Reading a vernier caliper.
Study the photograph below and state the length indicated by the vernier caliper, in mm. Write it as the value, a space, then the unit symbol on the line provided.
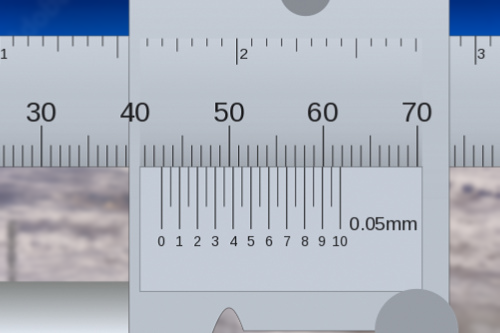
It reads 42.8 mm
